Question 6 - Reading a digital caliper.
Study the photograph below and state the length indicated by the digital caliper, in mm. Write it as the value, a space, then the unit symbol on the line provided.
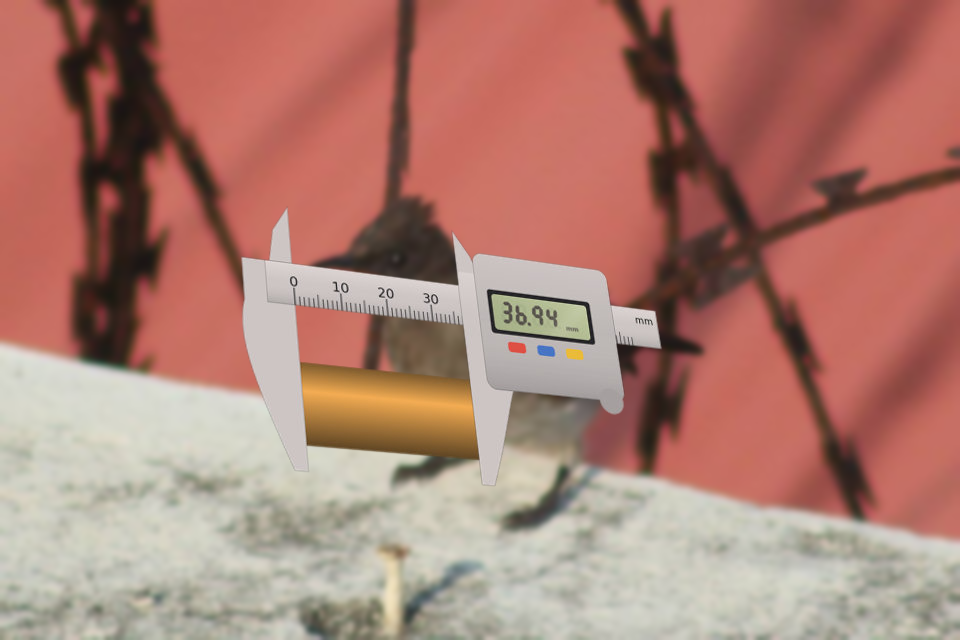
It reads 36.94 mm
